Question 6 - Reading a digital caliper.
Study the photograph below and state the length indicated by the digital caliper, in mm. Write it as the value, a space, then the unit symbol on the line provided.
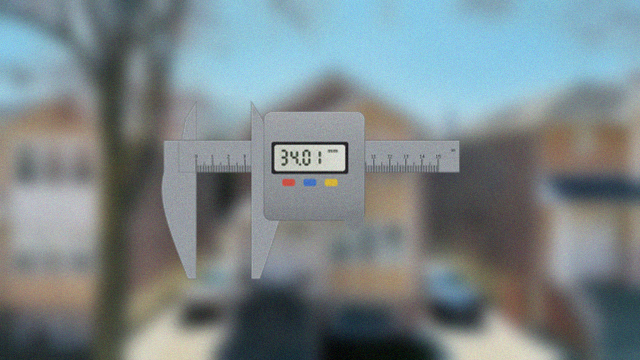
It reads 34.01 mm
